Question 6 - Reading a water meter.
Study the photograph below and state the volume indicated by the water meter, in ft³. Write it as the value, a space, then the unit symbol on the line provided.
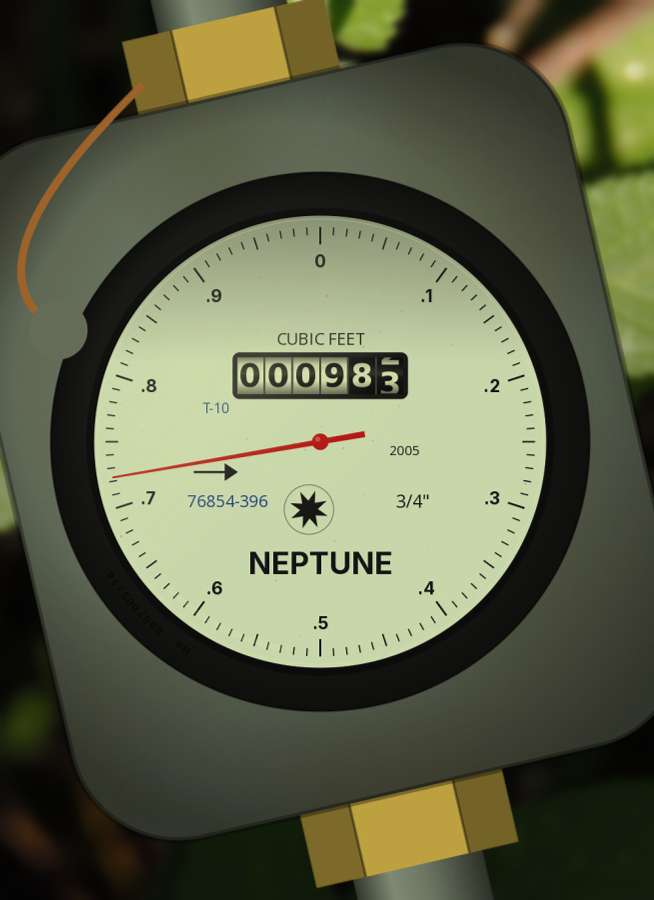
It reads 982.72 ft³
